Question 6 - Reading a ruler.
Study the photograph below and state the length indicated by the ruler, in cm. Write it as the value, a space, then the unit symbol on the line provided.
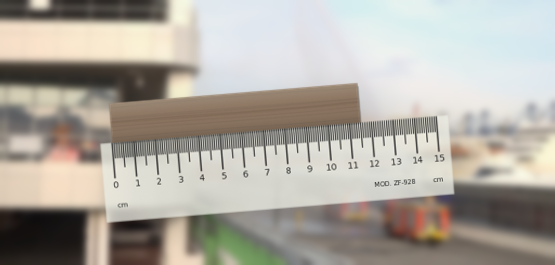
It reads 11.5 cm
